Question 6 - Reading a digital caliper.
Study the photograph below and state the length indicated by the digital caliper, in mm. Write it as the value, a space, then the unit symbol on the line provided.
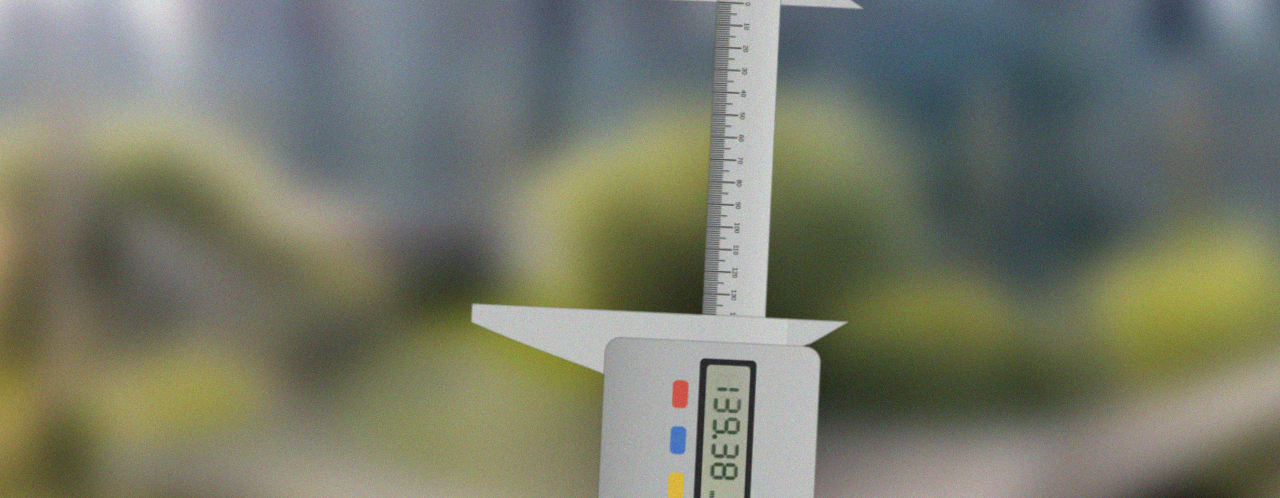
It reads 139.38 mm
